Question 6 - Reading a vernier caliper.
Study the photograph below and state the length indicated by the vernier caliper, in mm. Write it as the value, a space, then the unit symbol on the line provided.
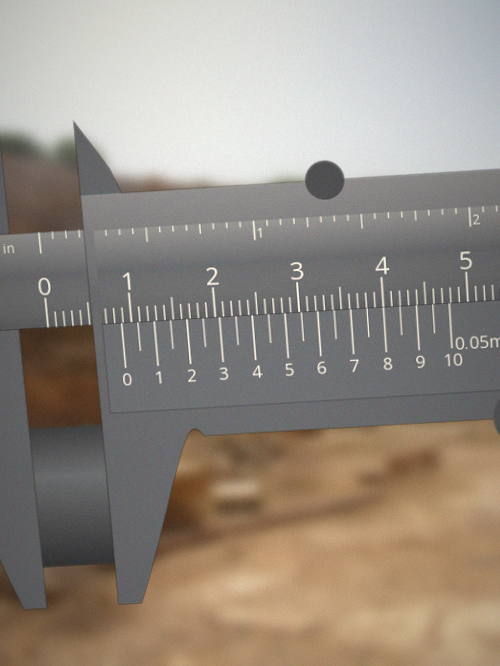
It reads 8.8 mm
